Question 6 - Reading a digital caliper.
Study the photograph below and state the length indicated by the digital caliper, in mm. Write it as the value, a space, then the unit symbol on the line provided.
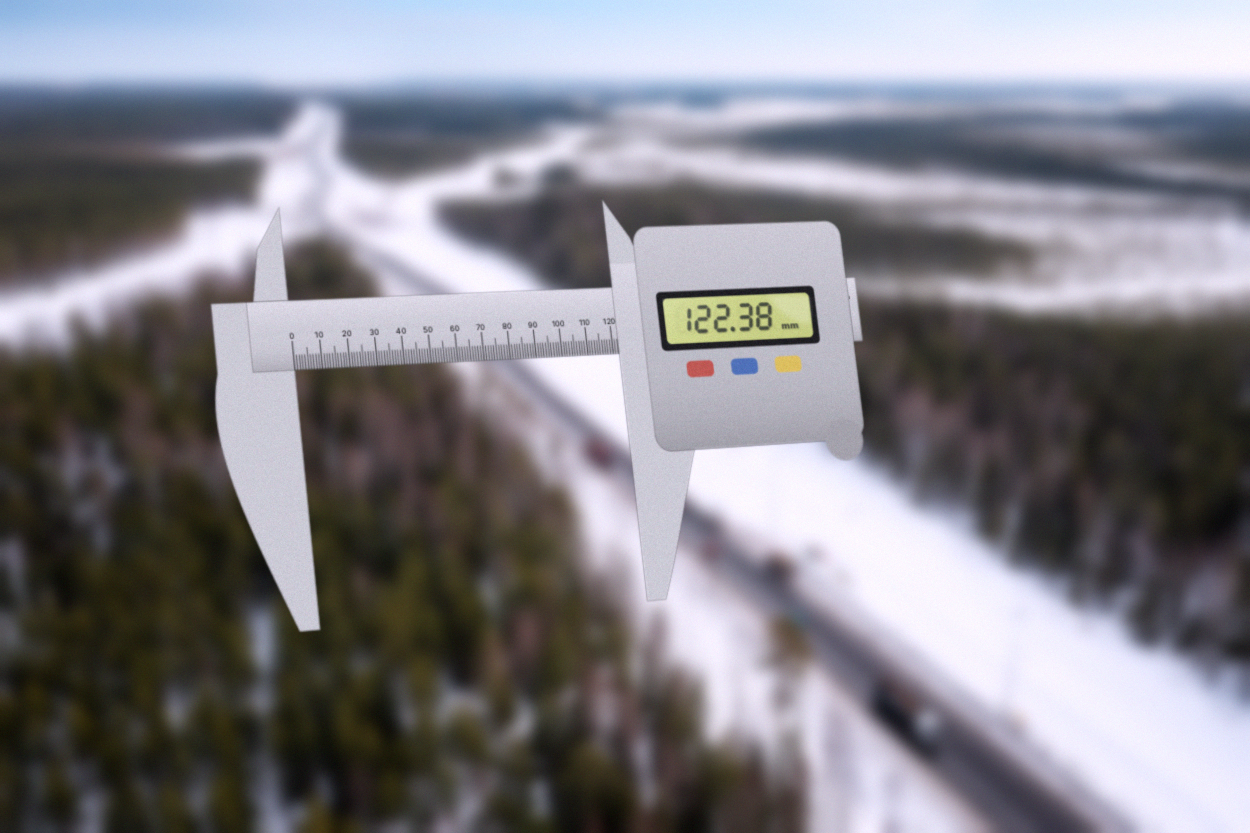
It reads 122.38 mm
